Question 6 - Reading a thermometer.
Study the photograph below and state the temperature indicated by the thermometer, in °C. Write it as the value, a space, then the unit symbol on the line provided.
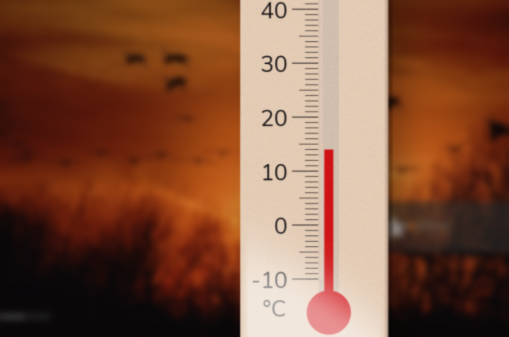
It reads 14 °C
